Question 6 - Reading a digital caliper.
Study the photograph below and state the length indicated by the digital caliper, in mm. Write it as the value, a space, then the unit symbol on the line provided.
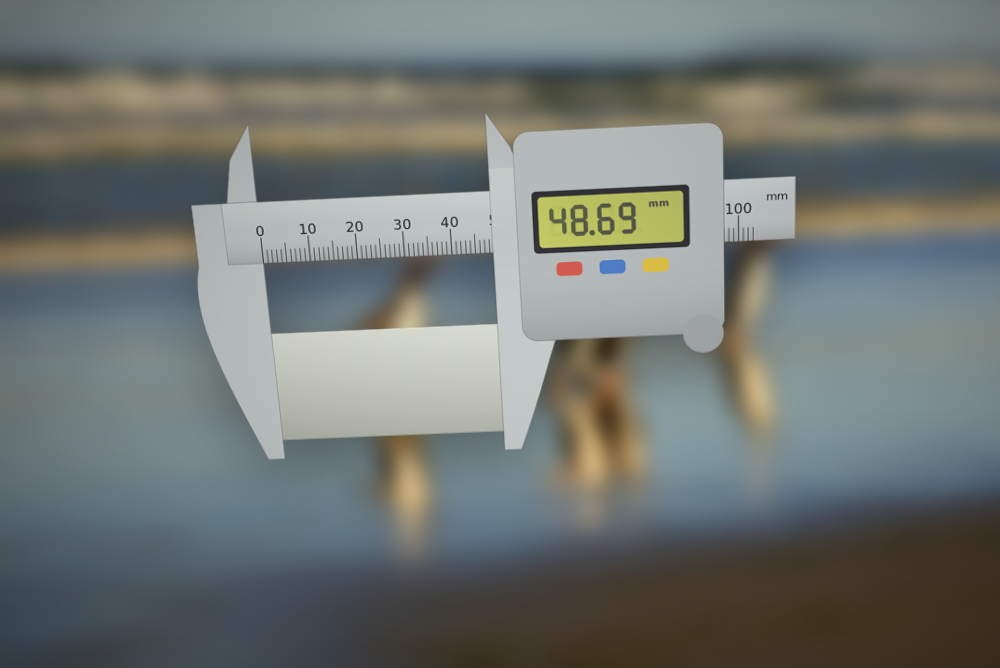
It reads 48.69 mm
